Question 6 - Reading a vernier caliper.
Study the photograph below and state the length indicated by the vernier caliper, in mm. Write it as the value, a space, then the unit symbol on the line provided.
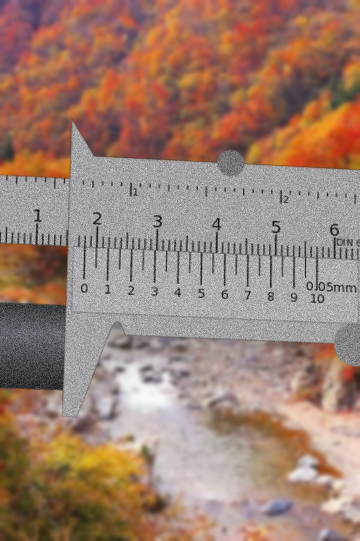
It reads 18.0 mm
